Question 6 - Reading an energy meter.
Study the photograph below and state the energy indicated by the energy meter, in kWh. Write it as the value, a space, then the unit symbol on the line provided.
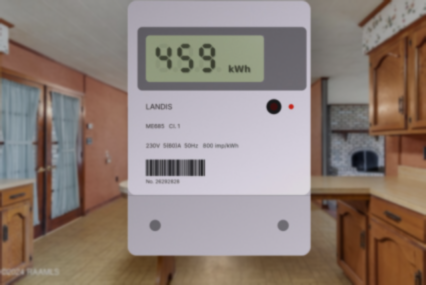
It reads 459 kWh
